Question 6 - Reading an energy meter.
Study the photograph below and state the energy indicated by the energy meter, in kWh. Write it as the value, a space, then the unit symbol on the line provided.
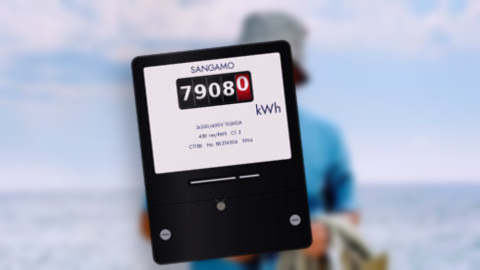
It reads 7908.0 kWh
